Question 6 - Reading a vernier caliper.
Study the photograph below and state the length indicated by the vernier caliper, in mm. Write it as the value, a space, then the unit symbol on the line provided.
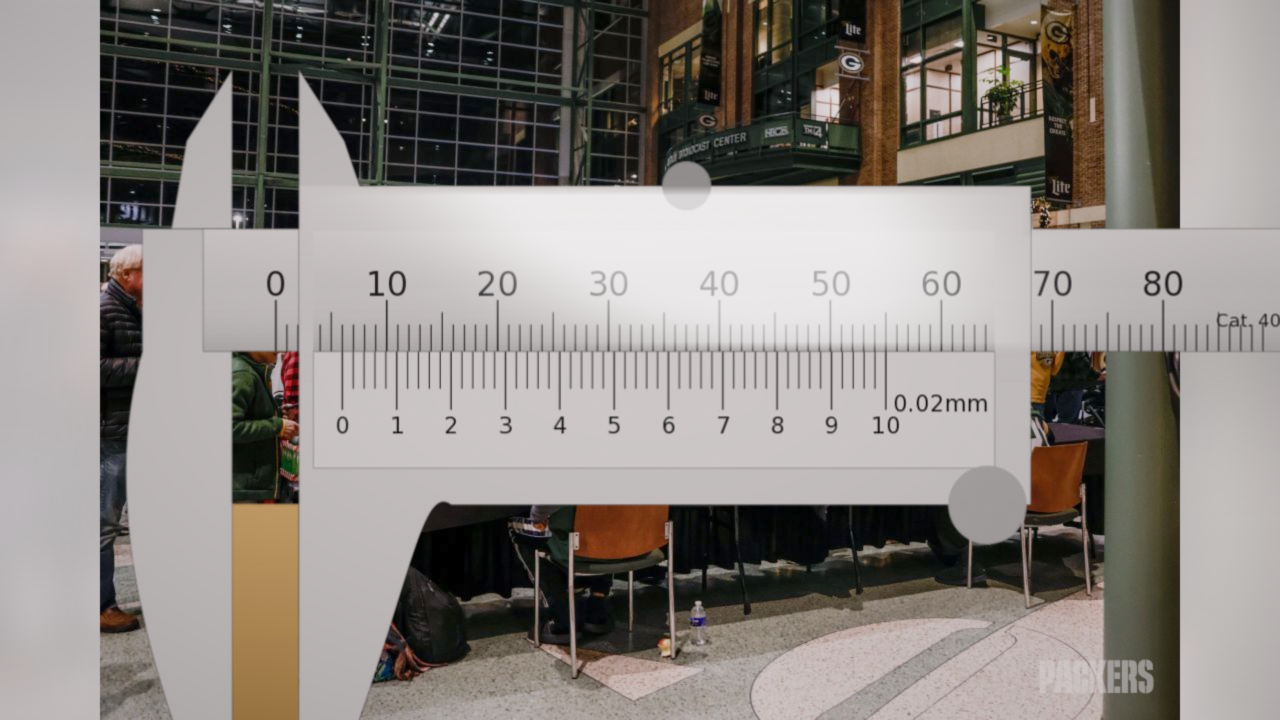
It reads 6.0 mm
